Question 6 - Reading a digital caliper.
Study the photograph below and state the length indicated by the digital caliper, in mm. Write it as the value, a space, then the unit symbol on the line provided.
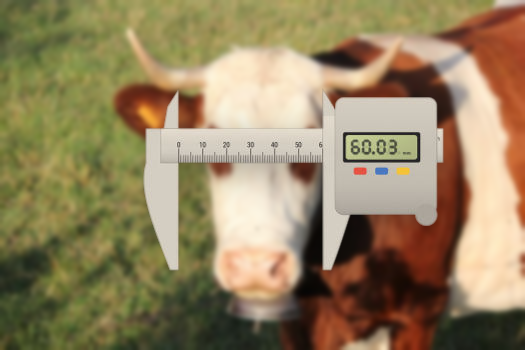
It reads 60.03 mm
